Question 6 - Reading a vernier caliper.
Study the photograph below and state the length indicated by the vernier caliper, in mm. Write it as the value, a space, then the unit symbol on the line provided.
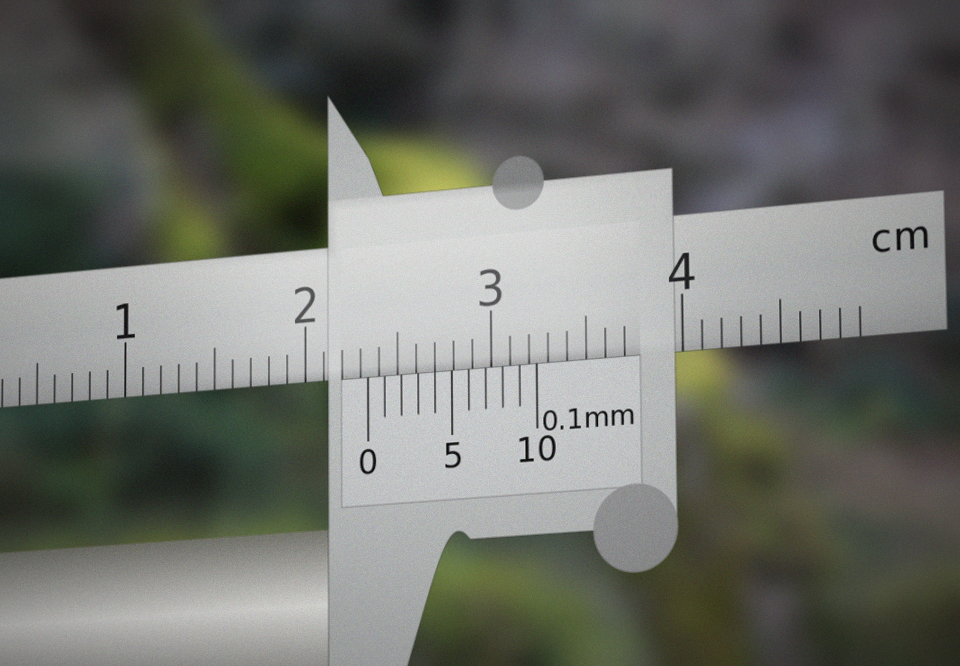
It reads 23.4 mm
